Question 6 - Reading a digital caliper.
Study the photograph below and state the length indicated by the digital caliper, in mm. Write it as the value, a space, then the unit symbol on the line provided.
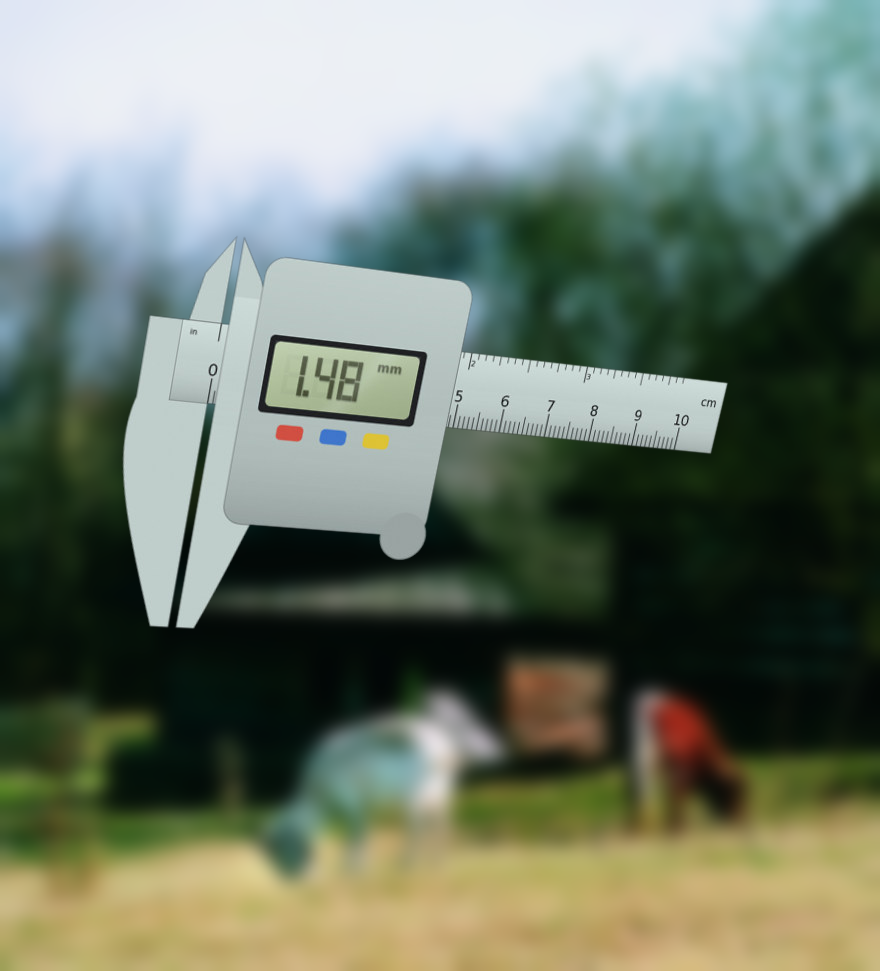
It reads 1.48 mm
